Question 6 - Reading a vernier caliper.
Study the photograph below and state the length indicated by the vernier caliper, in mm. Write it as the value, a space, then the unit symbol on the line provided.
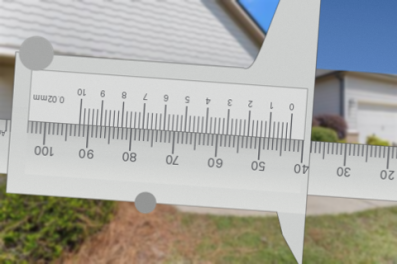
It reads 43.0 mm
